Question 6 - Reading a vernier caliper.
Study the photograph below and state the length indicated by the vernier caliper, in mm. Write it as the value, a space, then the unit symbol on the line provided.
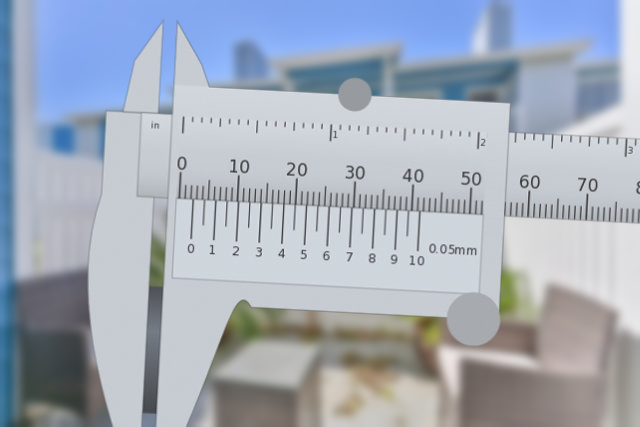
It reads 2.4 mm
